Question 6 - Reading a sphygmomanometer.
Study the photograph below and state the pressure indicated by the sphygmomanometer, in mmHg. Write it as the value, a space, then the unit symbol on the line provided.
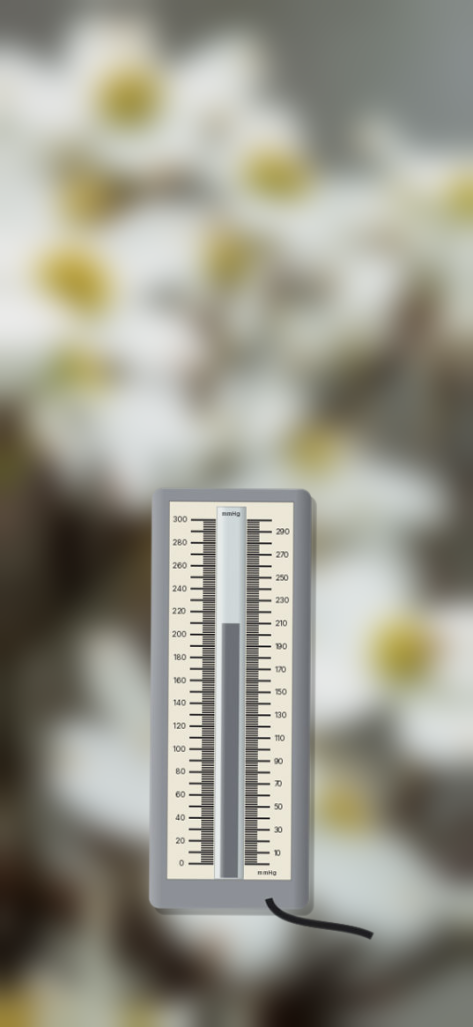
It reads 210 mmHg
